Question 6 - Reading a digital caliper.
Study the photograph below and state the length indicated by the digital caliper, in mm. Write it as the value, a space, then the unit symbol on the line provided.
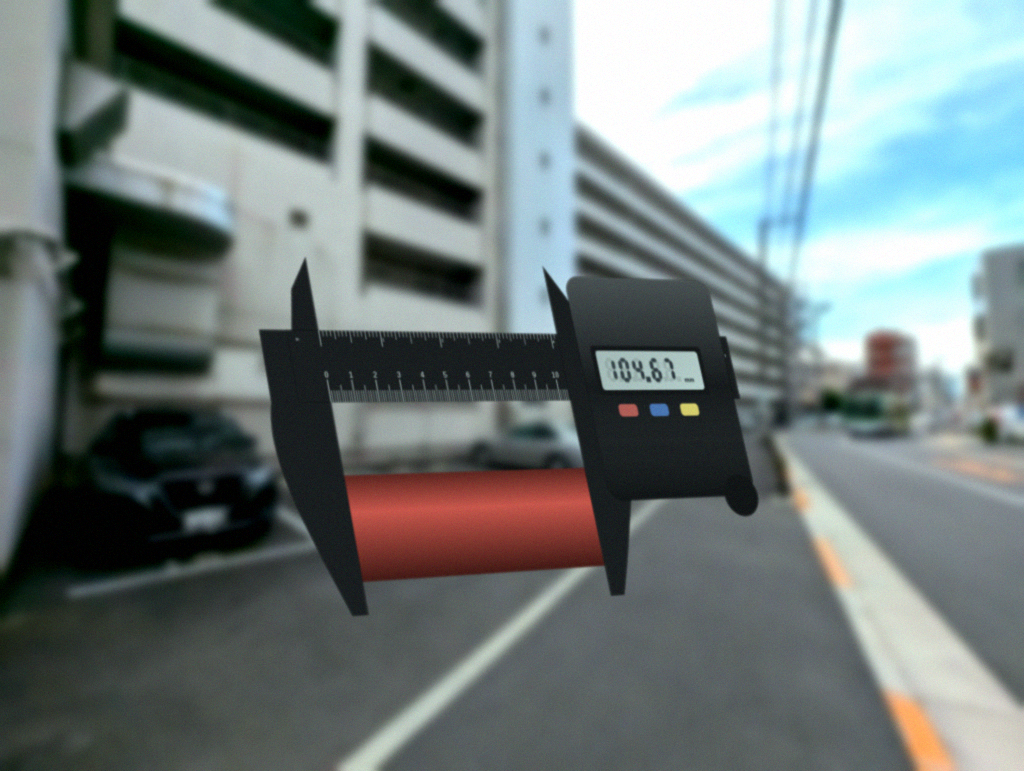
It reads 104.67 mm
